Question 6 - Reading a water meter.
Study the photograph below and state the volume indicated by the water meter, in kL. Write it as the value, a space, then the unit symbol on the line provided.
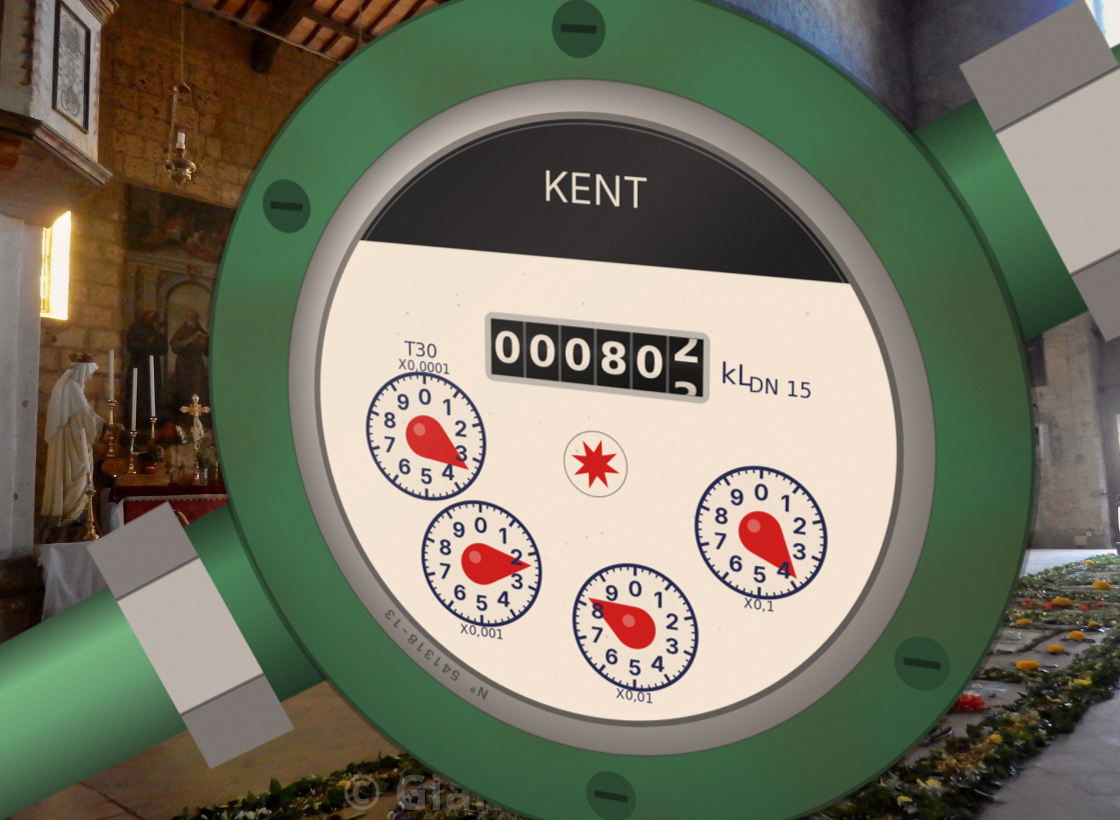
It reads 802.3823 kL
